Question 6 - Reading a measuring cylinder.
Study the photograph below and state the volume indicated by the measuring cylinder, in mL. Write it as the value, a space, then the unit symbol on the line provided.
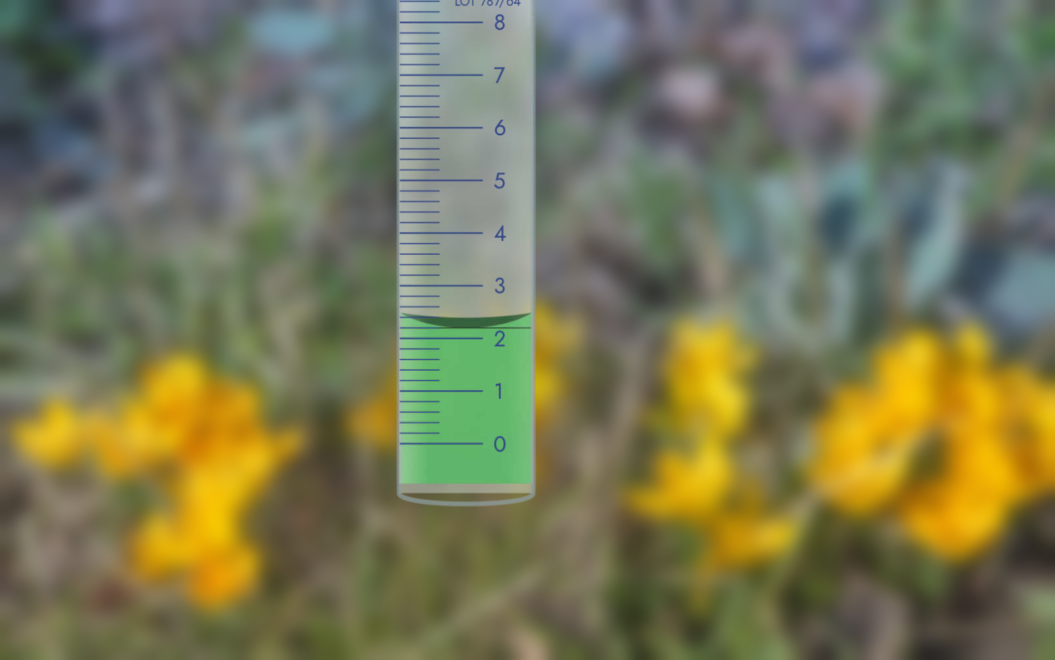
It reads 2.2 mL
